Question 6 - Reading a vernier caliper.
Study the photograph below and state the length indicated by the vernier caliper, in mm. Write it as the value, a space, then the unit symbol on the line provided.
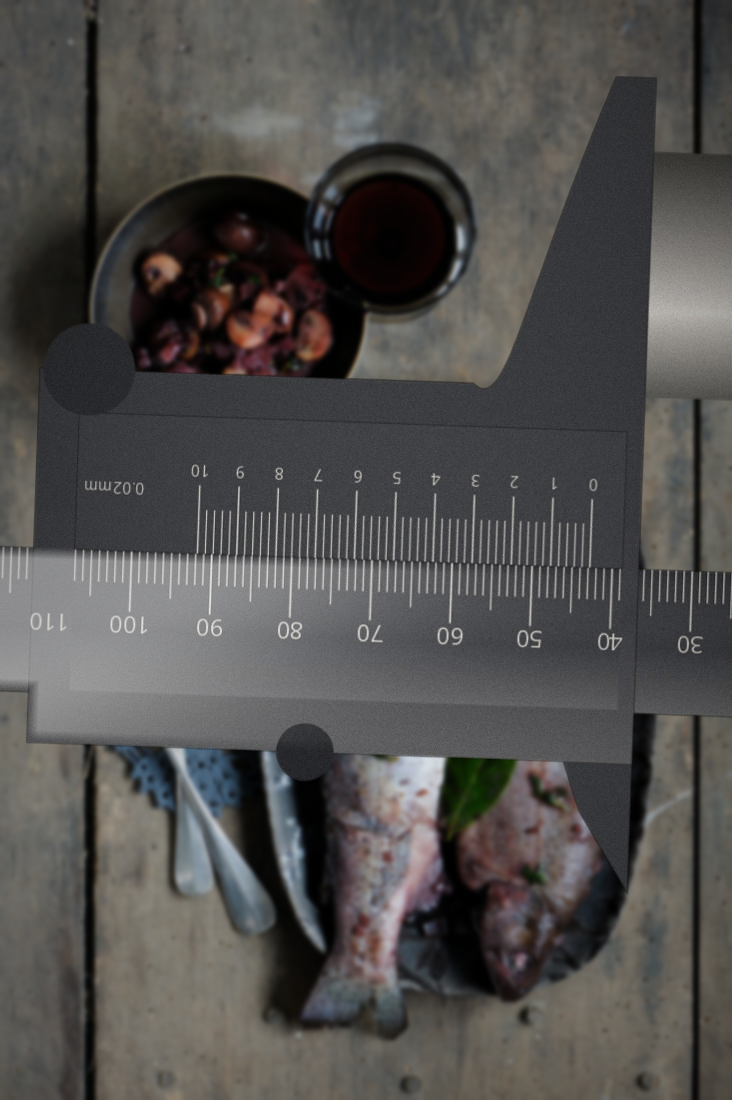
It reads 42.8 mm
